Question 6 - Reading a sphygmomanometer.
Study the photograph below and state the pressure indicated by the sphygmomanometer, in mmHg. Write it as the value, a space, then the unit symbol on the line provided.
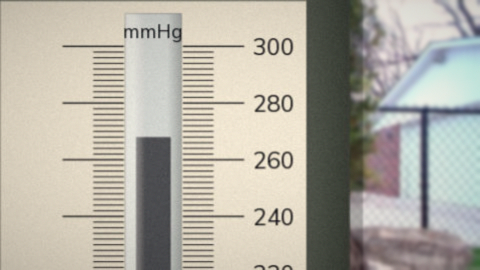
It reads 268 mmHg
